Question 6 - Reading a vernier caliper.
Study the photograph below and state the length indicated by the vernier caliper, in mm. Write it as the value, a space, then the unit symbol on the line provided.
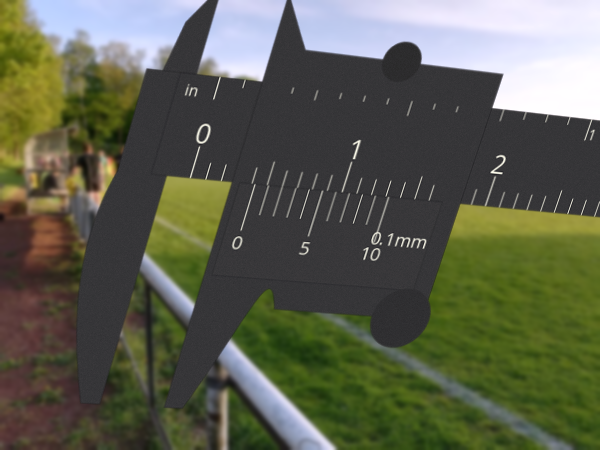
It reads 4.2 mm
